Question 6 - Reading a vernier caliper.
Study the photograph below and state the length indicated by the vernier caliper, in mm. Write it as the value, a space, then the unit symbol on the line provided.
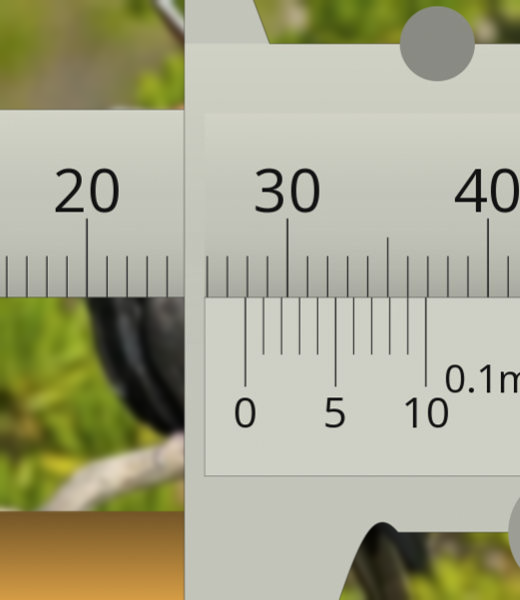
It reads 27.9 mm
